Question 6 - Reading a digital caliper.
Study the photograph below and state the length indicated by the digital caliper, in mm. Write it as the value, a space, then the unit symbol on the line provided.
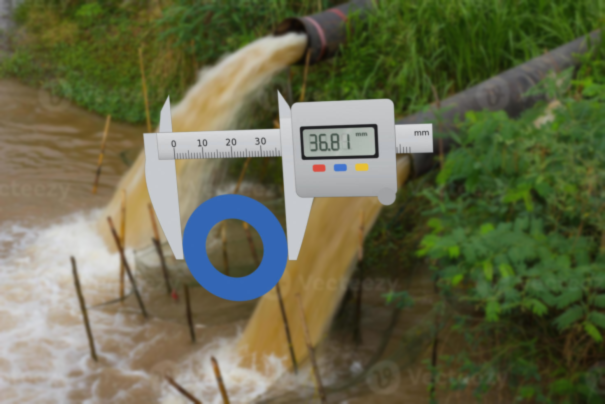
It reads 36.81 mm
